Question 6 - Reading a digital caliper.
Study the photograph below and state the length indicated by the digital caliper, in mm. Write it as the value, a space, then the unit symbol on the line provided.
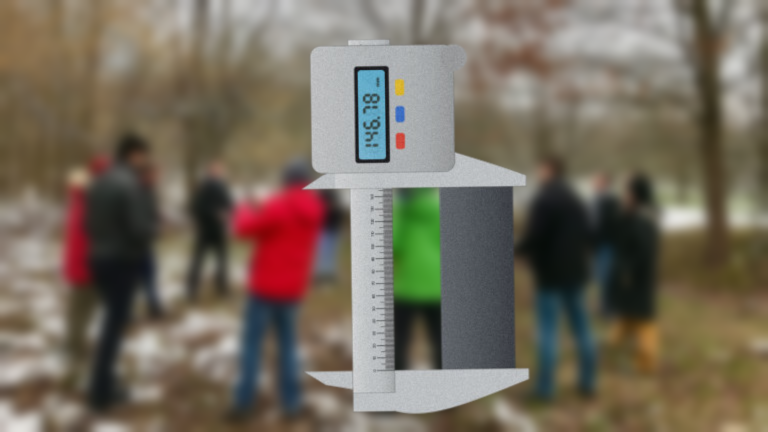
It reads 146.78 mm
